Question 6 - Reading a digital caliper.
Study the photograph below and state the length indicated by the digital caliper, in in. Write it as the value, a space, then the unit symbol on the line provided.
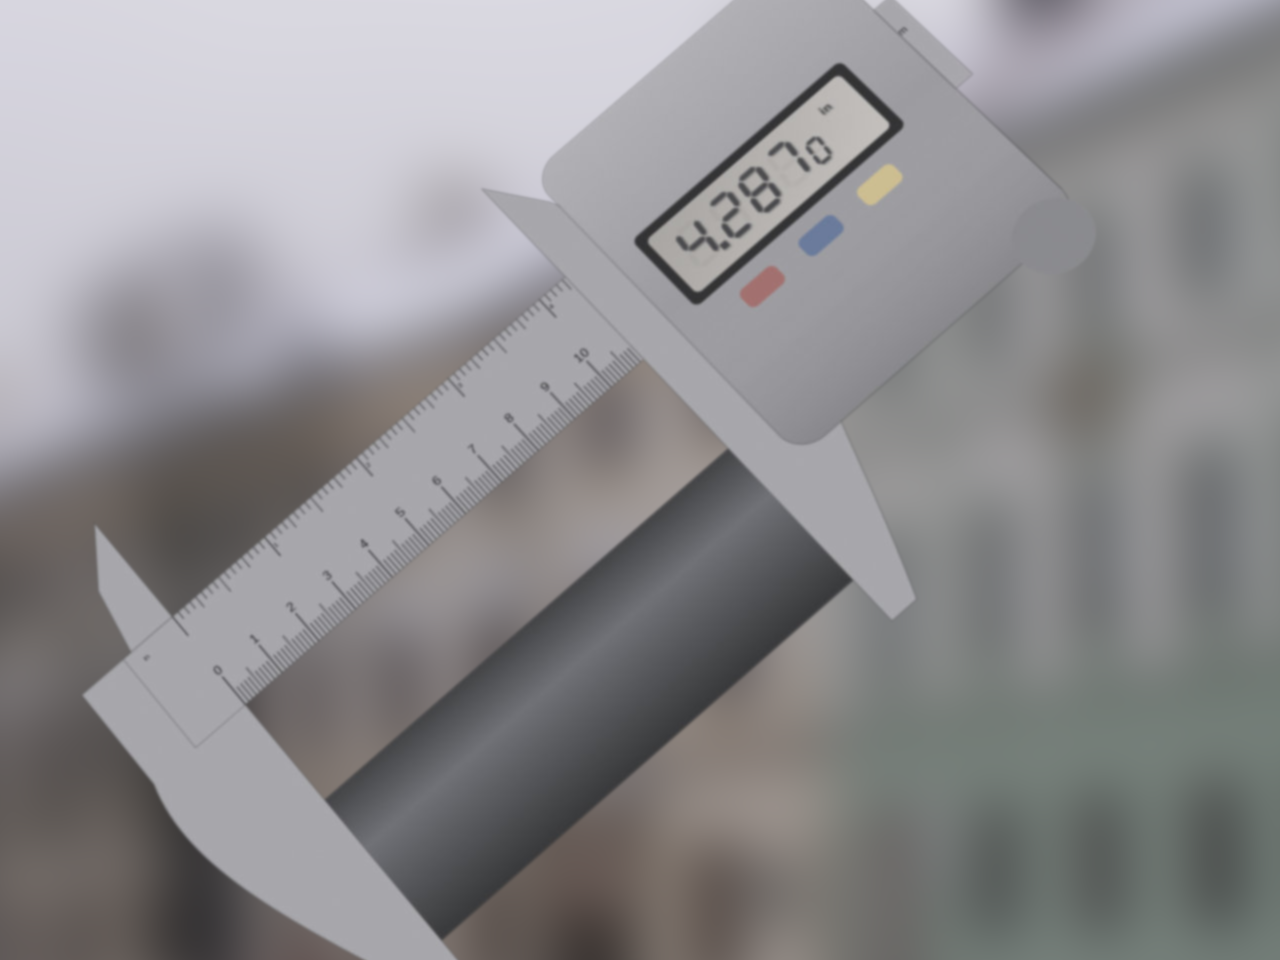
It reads 4.2870 in
